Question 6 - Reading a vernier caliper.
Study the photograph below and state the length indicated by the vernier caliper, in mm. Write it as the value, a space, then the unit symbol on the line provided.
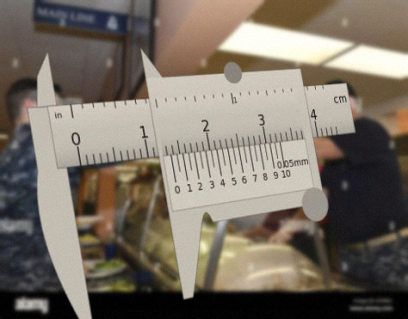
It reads 13.6 mm
